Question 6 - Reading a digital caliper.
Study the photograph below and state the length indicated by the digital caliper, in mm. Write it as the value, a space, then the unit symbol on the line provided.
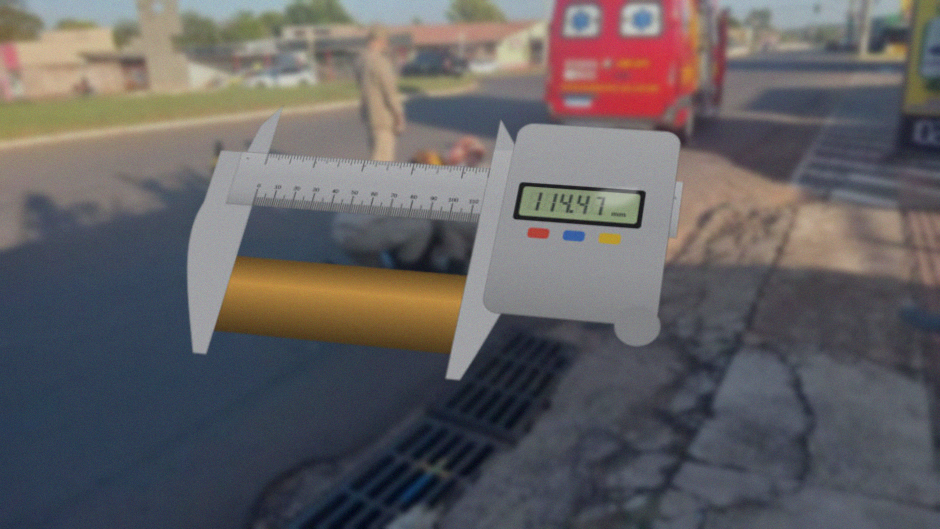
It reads 114.47 mm
